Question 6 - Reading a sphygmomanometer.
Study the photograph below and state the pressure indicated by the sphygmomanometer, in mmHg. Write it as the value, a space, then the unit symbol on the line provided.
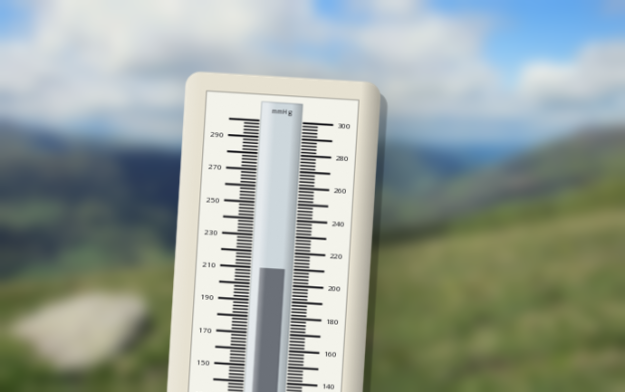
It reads 210 mmHg
